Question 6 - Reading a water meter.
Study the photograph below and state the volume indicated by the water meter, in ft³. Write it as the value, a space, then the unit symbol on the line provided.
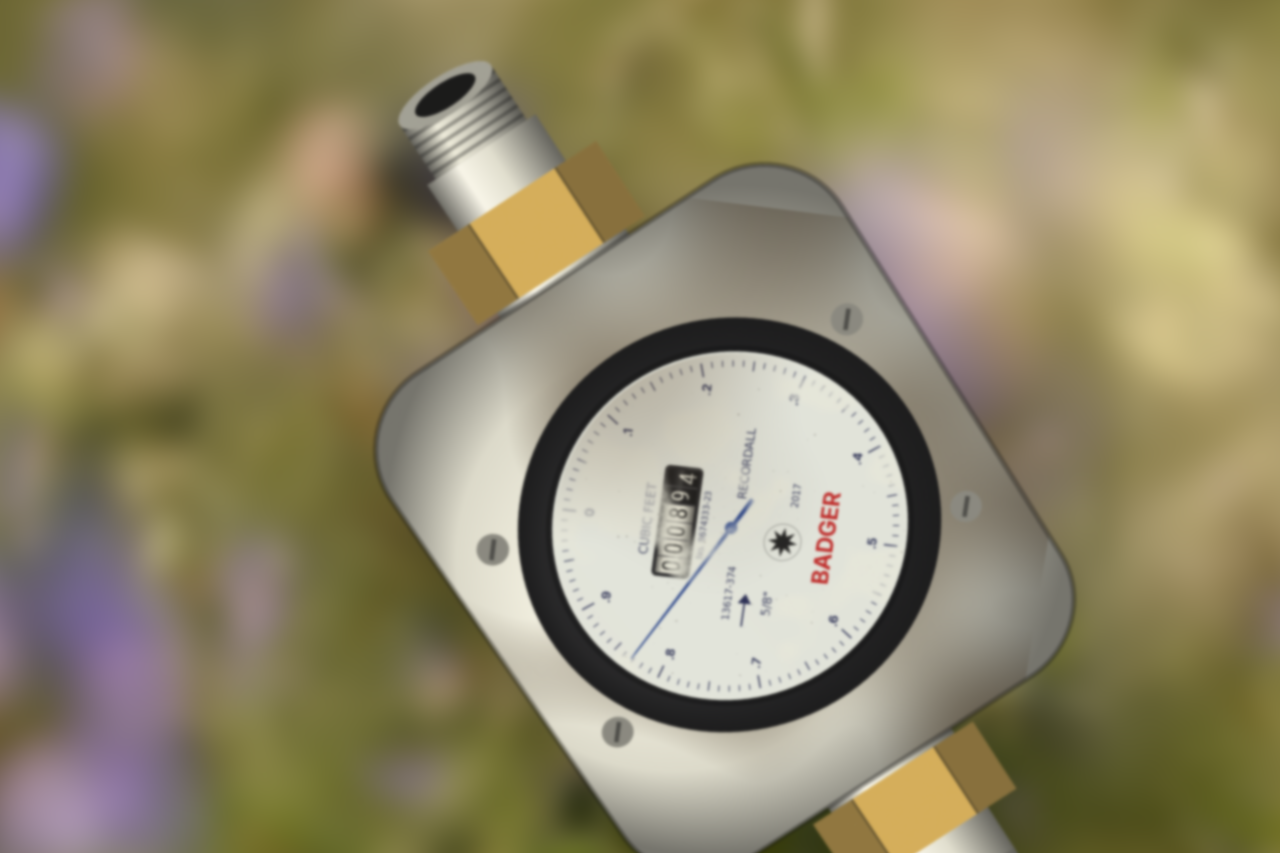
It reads 893.83 ft³
